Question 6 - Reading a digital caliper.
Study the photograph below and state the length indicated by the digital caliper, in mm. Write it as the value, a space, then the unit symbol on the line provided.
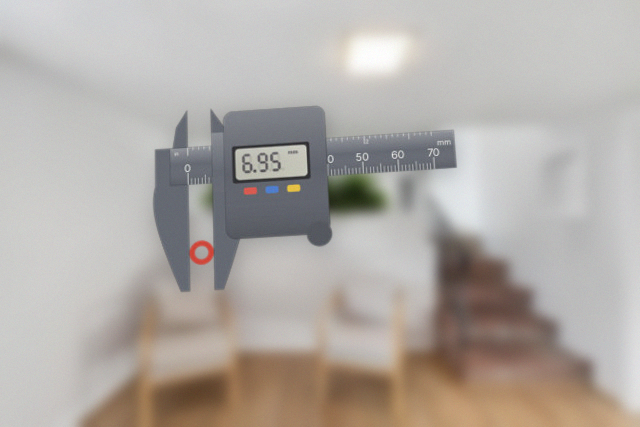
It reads 6.95 mm
